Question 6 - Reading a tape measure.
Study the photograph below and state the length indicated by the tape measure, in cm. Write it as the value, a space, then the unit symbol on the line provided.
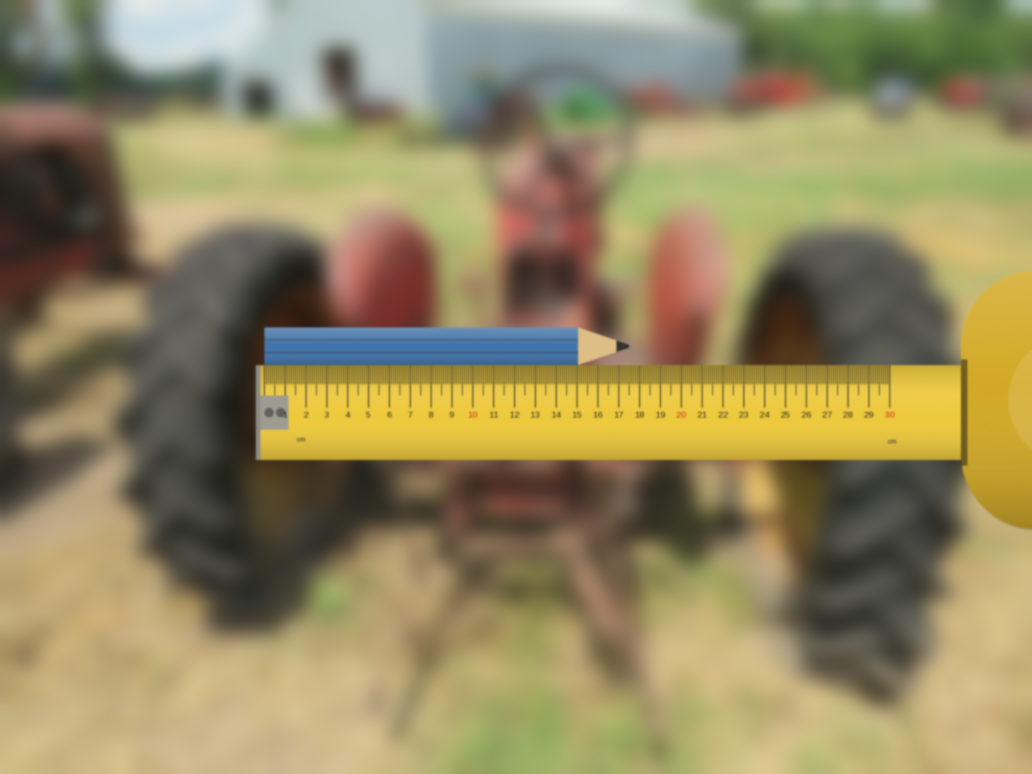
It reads 17.5 cm
